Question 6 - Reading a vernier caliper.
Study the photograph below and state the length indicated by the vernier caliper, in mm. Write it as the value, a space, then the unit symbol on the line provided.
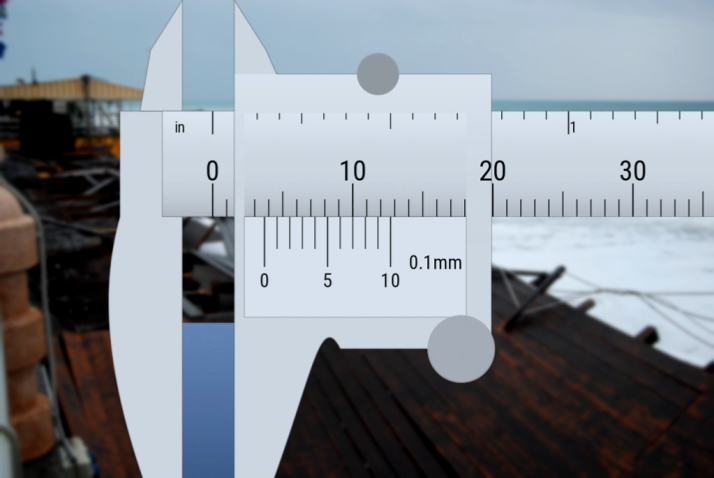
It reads 3.7 mm
